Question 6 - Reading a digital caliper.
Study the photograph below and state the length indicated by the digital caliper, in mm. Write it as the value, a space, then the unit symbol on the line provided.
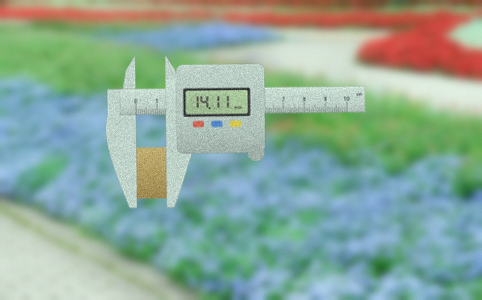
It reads 14.11 mm
